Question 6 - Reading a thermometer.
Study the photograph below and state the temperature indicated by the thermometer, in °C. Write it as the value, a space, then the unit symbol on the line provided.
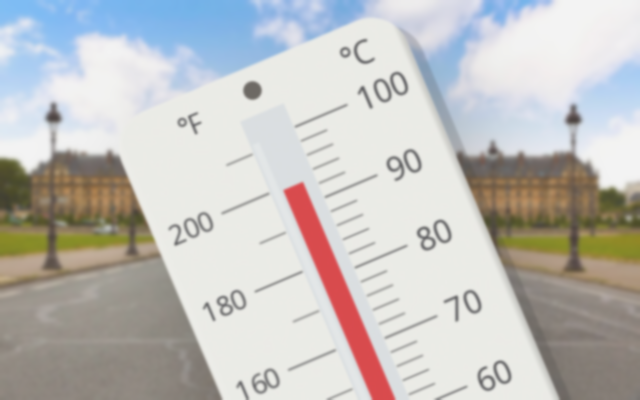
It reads 93 °C
